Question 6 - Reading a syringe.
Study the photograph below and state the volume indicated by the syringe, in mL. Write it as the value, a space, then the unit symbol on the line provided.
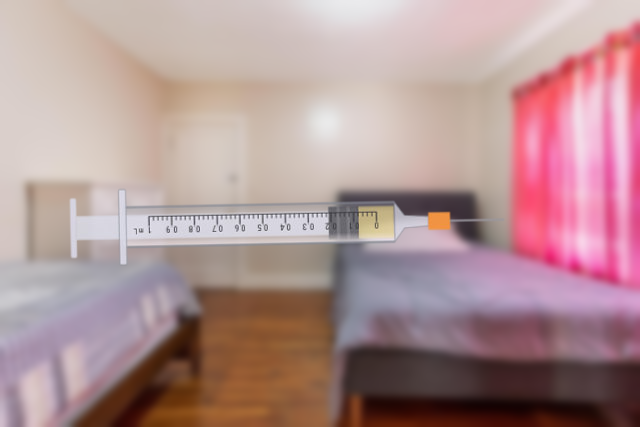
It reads 0.08 mL
